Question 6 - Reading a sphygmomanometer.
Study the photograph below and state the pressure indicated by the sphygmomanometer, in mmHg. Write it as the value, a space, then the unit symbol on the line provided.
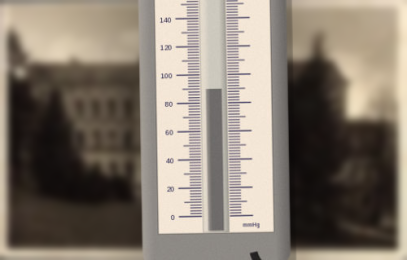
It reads 90 mmHg
